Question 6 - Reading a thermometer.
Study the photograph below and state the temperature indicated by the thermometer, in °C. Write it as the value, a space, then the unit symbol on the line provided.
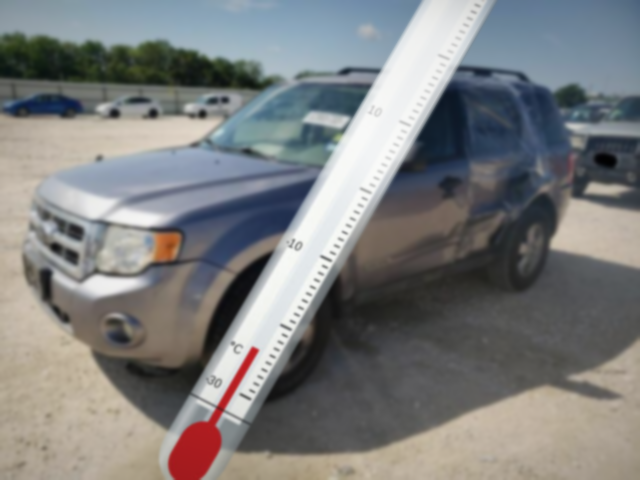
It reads -24 °C
